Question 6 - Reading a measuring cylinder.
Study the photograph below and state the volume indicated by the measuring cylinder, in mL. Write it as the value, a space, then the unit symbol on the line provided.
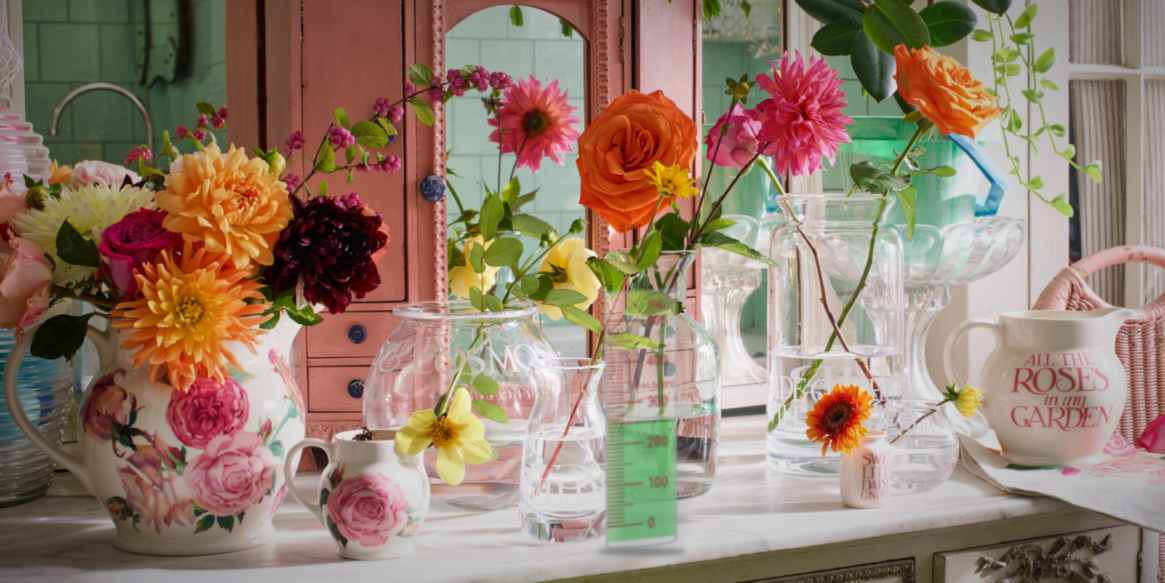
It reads 250 mL
